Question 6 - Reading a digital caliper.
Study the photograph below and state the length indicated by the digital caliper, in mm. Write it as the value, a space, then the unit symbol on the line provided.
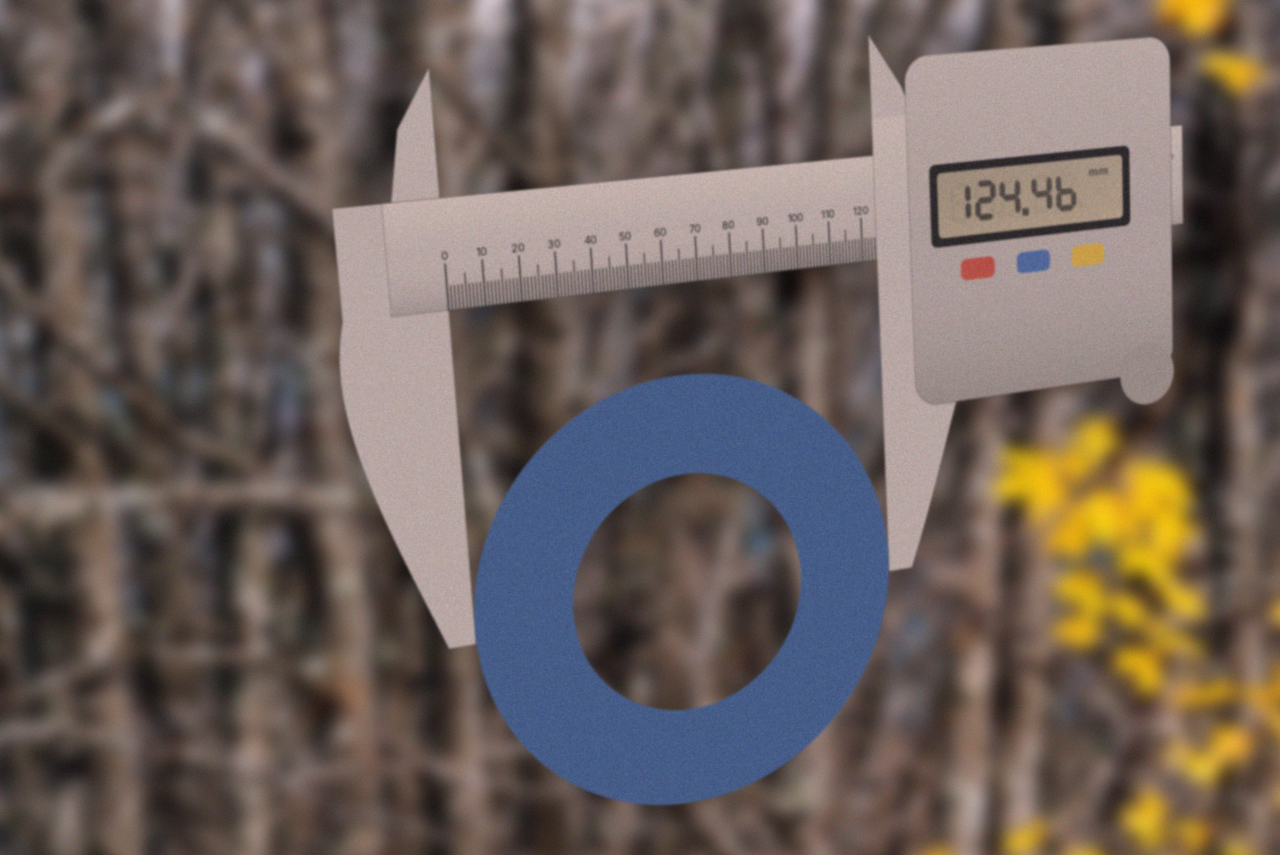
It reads 124.46 mm
